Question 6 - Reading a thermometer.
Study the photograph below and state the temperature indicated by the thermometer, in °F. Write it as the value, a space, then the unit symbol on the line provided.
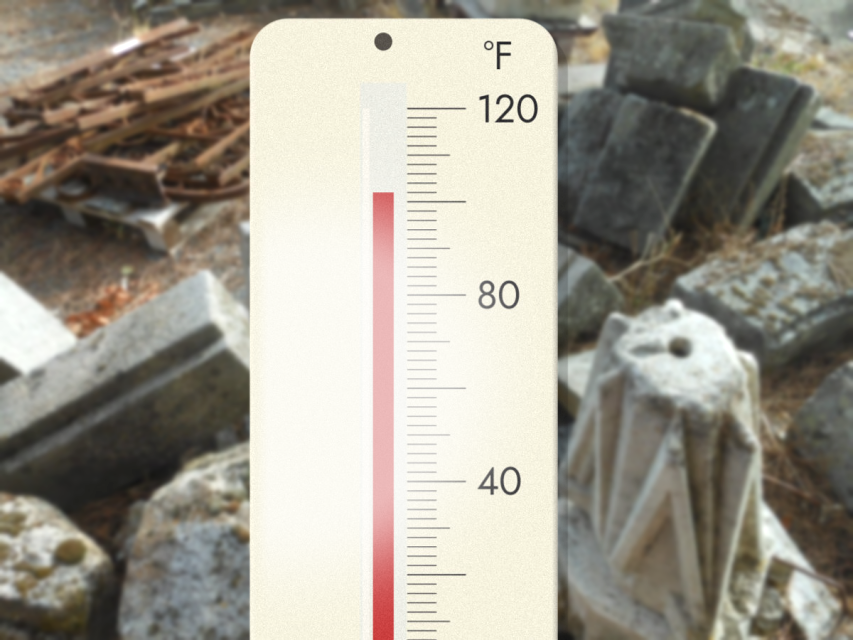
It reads 102 °F
